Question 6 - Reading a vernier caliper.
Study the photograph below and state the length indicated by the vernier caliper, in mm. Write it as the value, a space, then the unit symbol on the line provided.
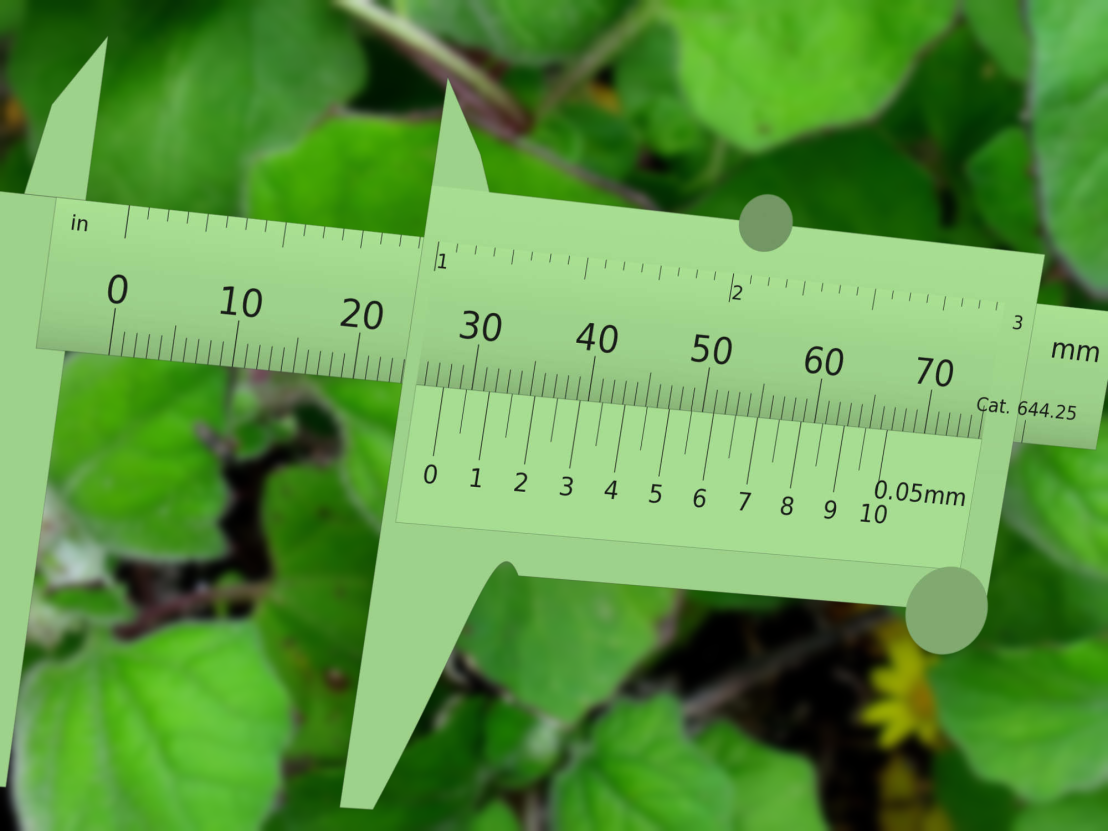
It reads 27.6 mm
